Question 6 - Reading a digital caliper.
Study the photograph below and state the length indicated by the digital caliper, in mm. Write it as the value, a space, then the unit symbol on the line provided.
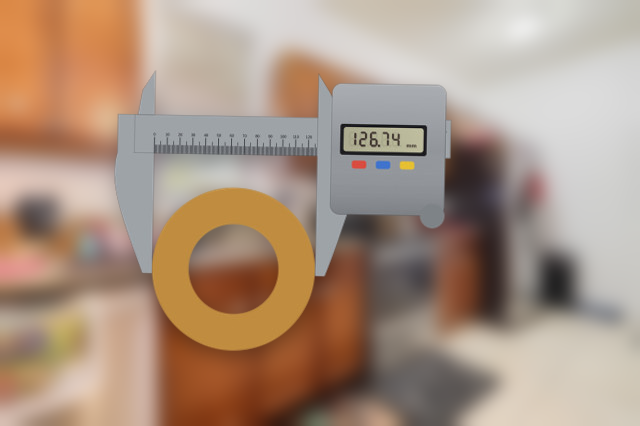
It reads 126.74 mm
